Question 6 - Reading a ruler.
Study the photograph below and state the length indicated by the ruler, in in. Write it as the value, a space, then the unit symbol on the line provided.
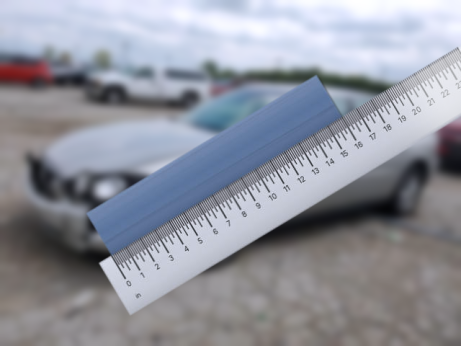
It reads 16 in
